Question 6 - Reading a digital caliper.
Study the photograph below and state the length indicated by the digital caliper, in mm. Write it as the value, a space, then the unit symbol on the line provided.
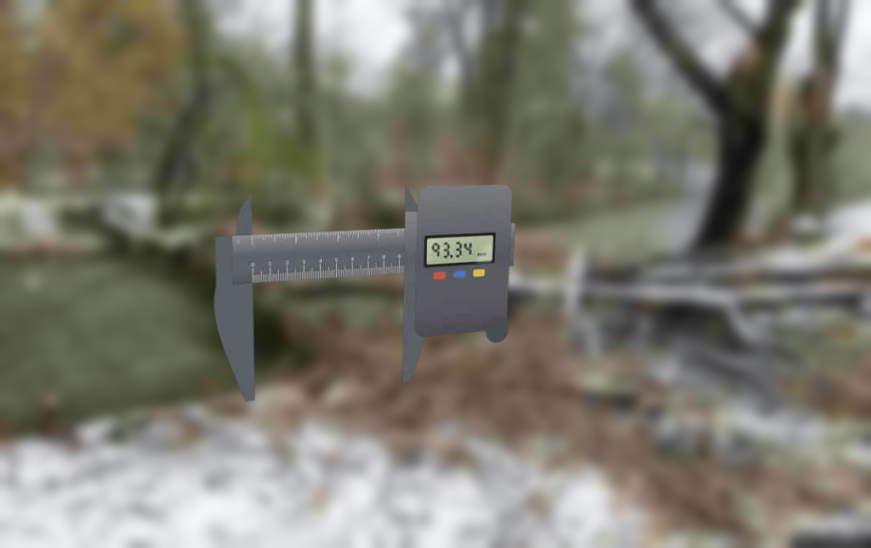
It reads 93.34 mm
